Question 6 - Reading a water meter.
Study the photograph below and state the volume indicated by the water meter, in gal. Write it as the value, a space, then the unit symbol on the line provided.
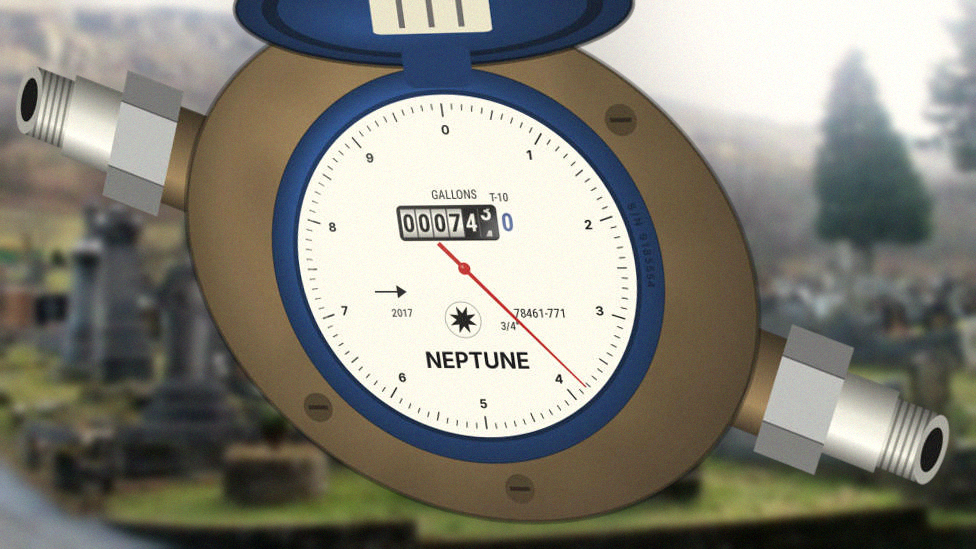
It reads 7433.8 gal
